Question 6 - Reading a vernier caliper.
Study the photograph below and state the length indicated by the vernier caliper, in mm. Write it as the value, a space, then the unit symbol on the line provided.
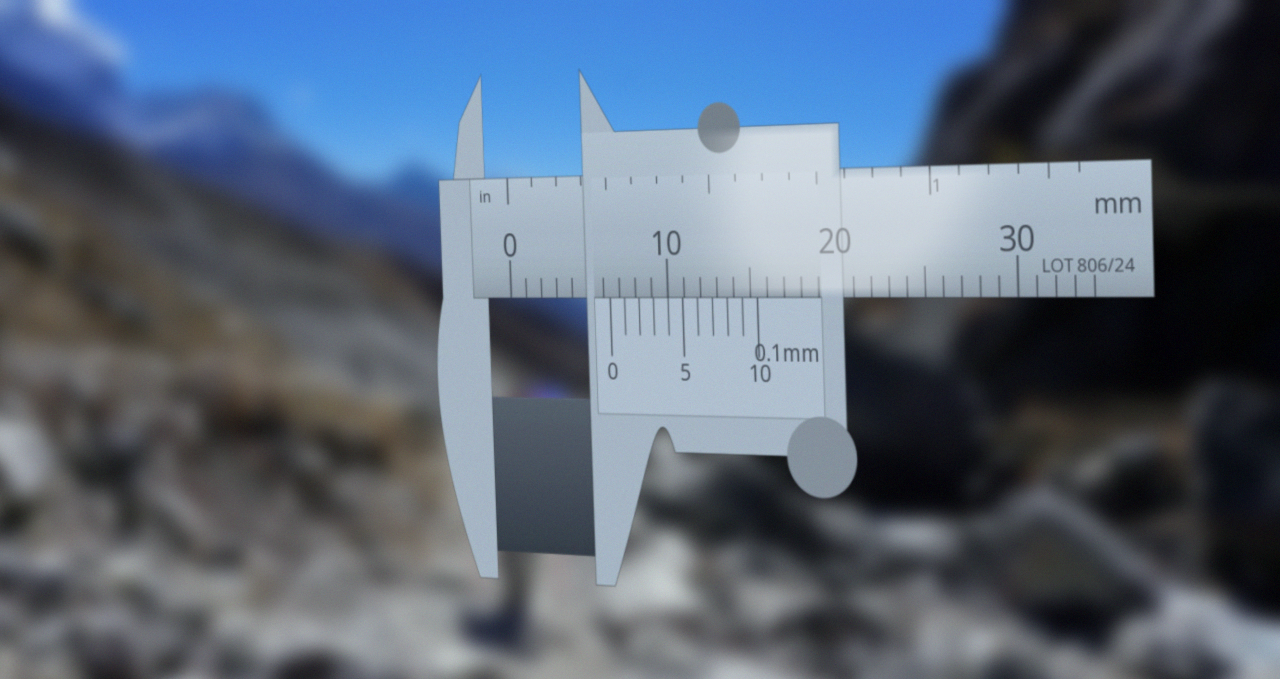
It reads 6.4 mm
